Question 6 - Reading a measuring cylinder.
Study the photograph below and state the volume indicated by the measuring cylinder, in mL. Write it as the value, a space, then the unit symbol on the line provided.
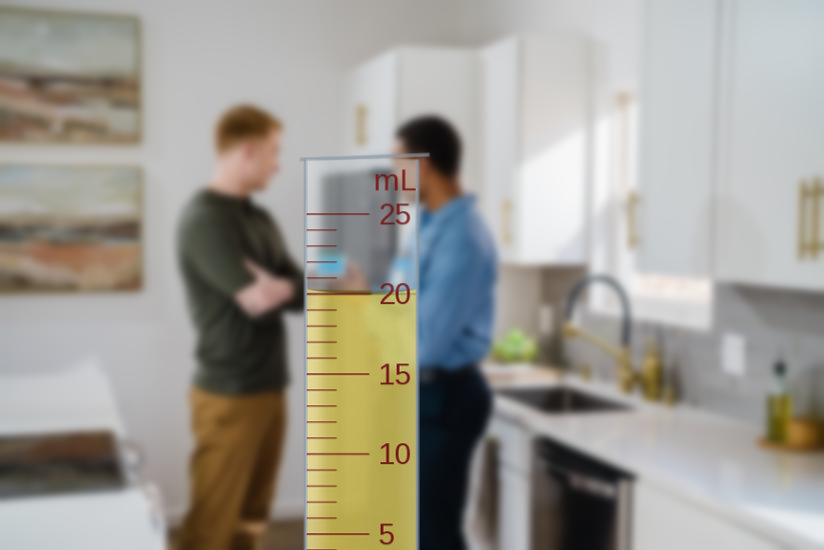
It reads 20 mL
